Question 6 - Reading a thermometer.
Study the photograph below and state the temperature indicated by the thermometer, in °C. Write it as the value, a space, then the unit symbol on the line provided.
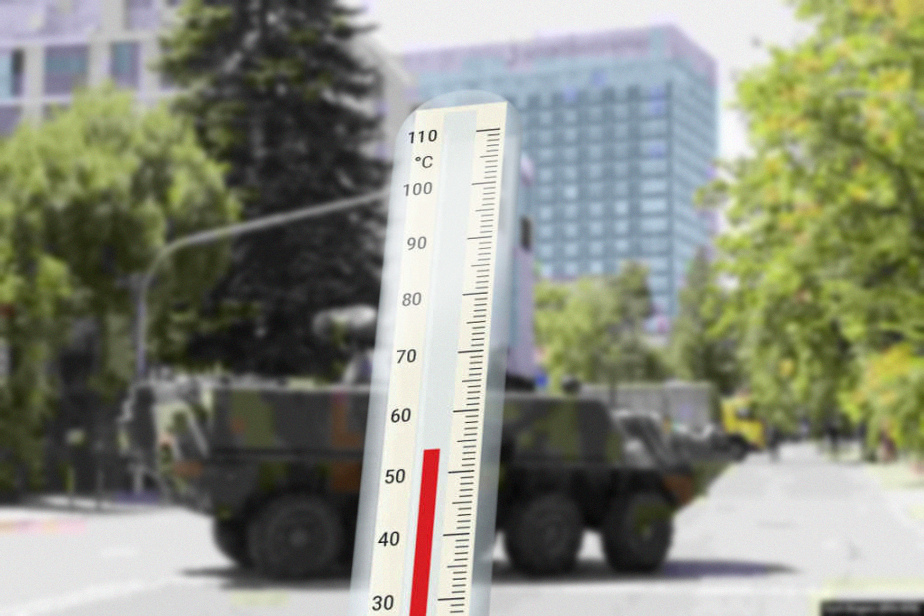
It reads 54 °C
